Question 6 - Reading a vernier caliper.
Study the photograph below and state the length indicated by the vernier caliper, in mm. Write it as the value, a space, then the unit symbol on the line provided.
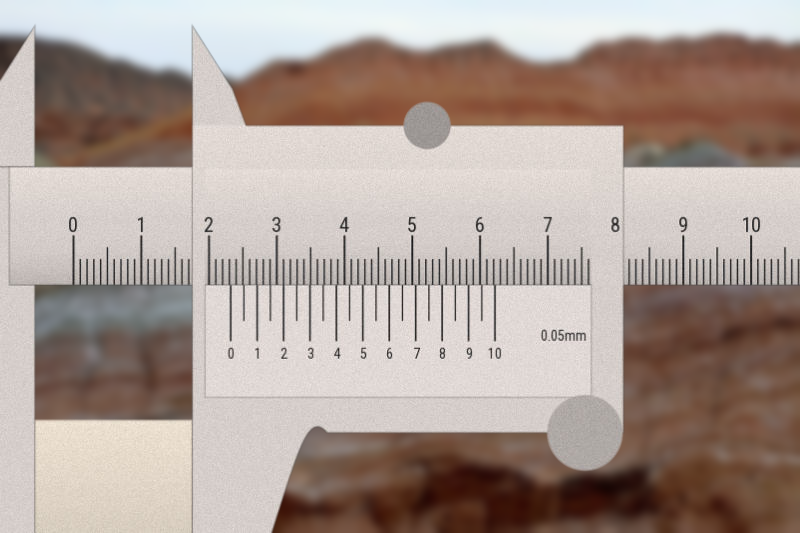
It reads 23.2 mm
